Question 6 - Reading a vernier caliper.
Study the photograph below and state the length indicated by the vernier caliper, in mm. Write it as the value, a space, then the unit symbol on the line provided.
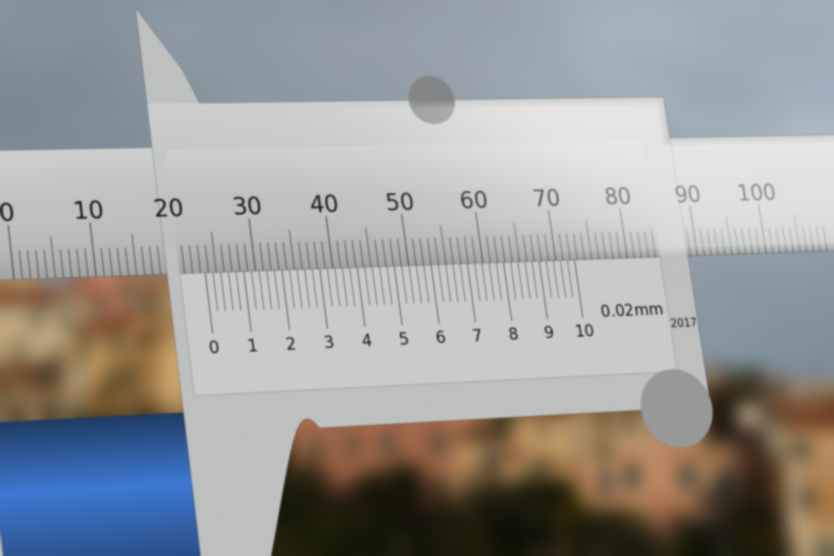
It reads 23.6 mm
